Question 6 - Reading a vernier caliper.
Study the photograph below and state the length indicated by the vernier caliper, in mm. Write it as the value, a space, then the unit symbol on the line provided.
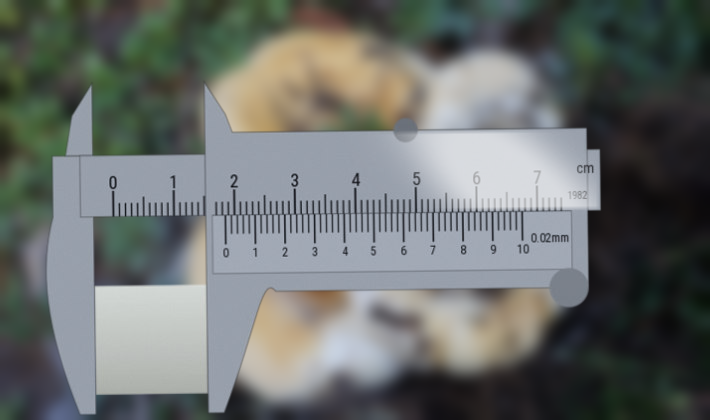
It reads 18.5 mm
